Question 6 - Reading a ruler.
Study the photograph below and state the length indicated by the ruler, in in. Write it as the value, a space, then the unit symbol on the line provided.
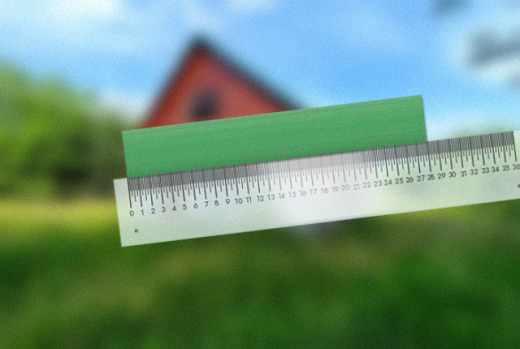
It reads 28 in
